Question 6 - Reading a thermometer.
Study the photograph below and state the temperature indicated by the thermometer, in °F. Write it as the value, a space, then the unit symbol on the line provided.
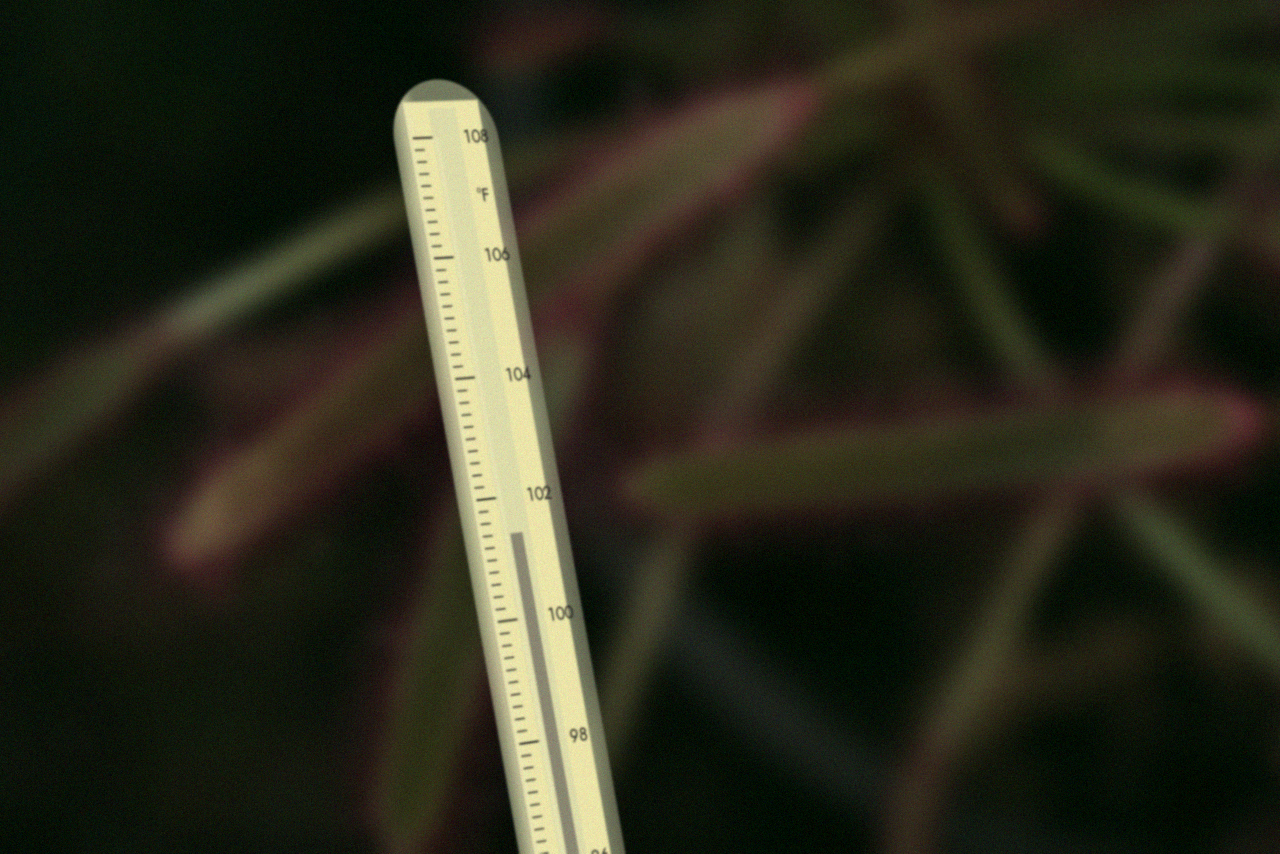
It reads 101.4 °F
